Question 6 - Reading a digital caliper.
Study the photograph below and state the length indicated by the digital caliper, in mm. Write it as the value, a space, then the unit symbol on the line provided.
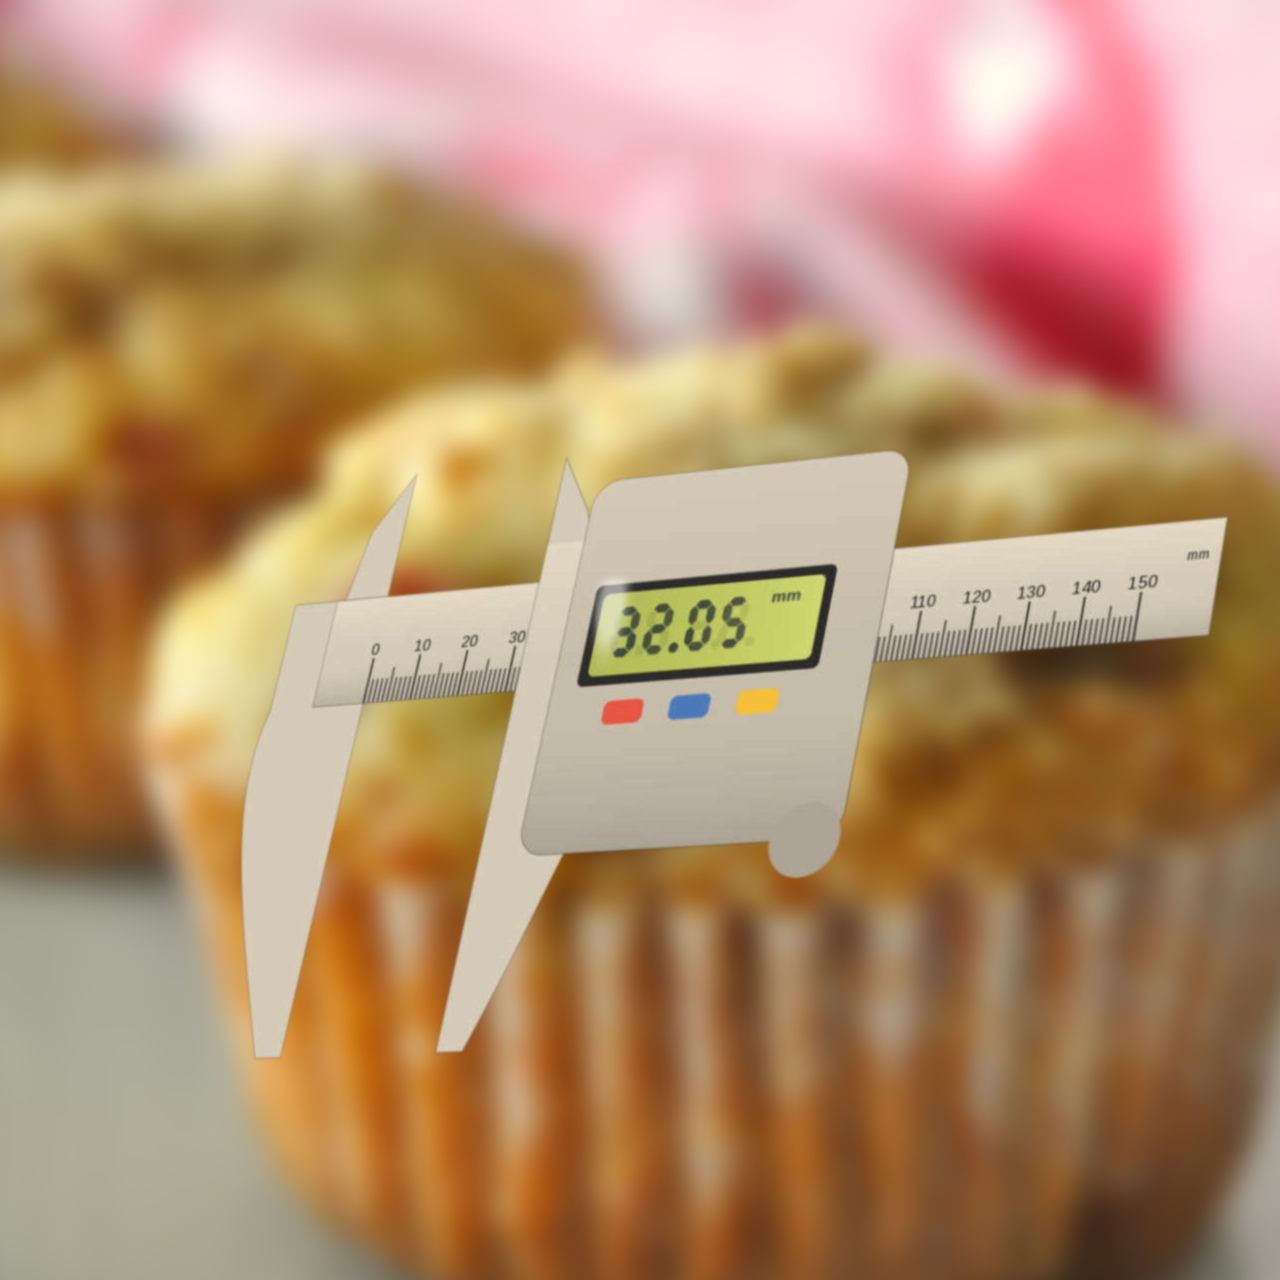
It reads 32.05 mm
